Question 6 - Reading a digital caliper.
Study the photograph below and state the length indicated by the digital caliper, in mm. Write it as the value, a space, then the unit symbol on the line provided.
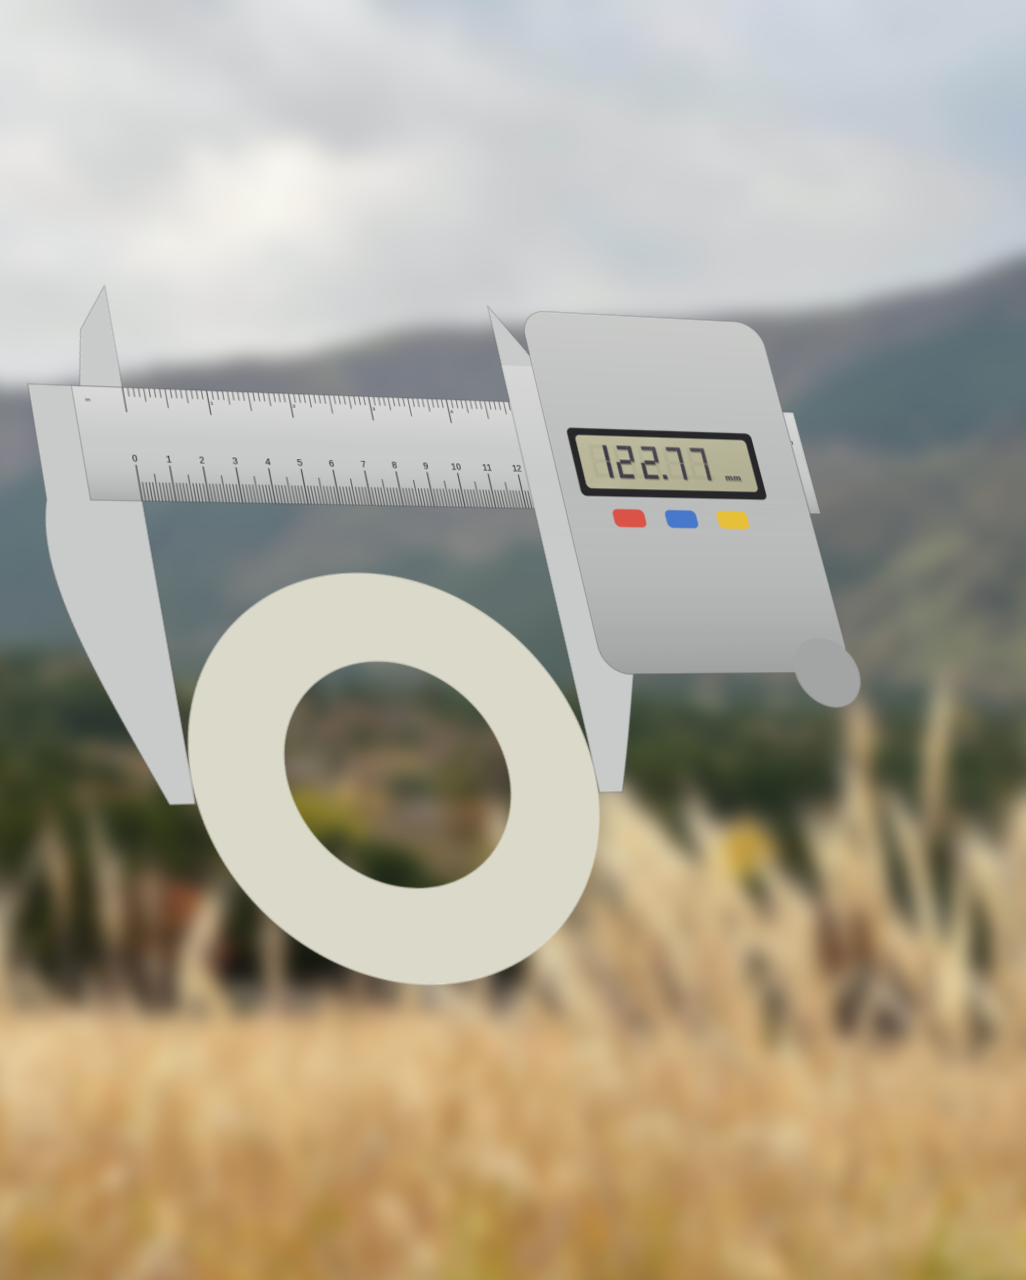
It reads 122.77 mm
